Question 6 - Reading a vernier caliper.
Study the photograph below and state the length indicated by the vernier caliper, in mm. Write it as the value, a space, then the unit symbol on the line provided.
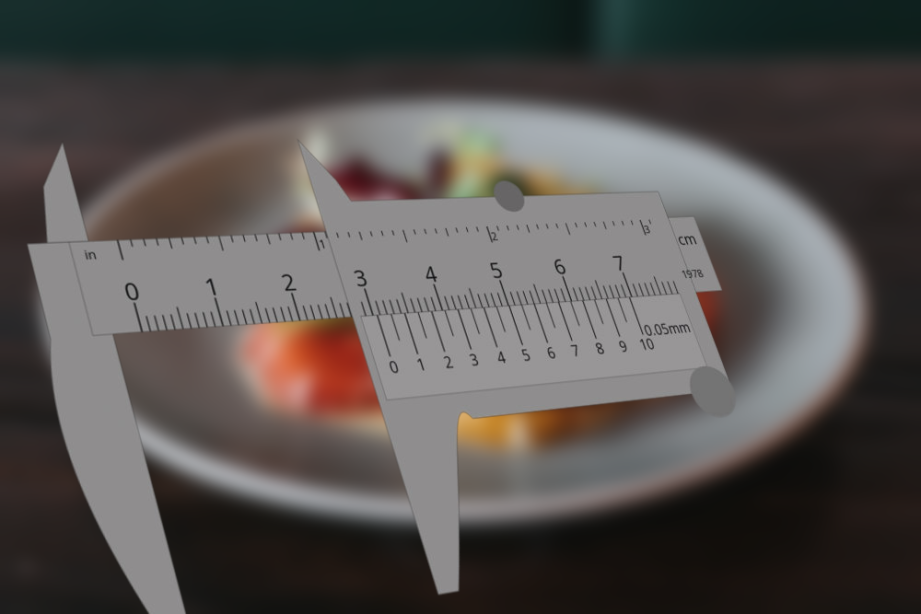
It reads 30.6 mm
